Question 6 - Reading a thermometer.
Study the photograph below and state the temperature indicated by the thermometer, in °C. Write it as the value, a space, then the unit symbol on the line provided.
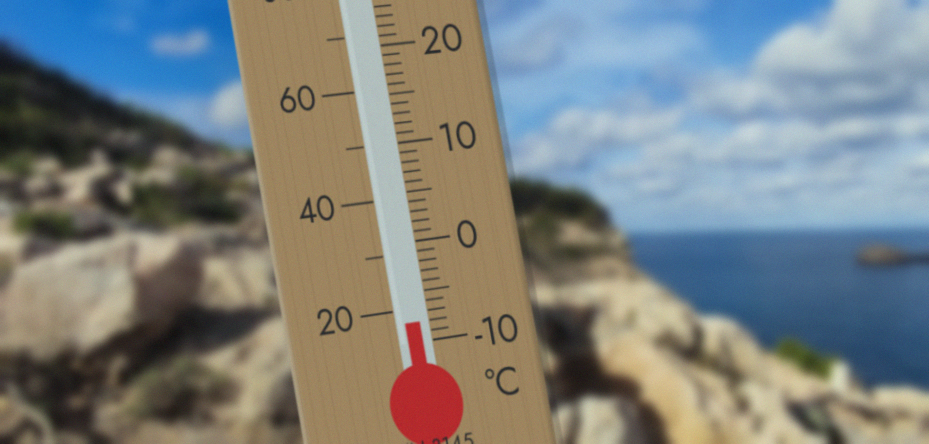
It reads -8 °C
